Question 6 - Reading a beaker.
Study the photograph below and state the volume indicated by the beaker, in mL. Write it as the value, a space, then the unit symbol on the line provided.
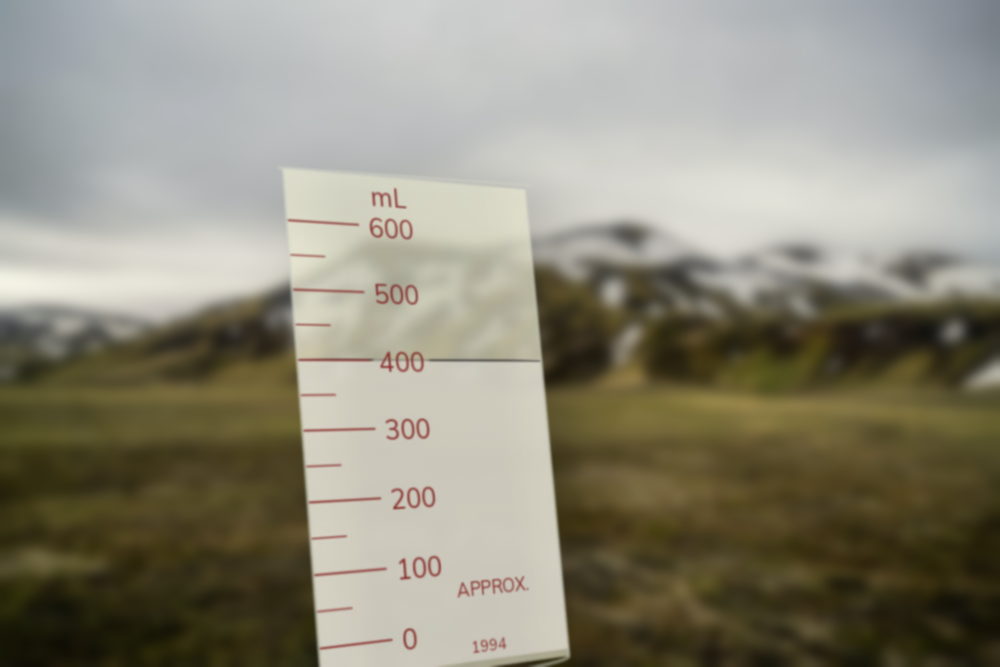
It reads 400 mL
